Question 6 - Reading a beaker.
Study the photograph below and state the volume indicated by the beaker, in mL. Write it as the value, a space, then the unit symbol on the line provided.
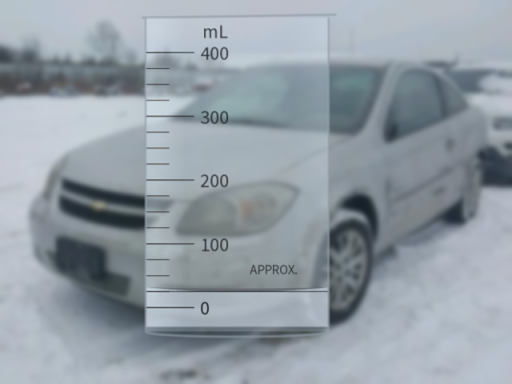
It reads 25 mL
